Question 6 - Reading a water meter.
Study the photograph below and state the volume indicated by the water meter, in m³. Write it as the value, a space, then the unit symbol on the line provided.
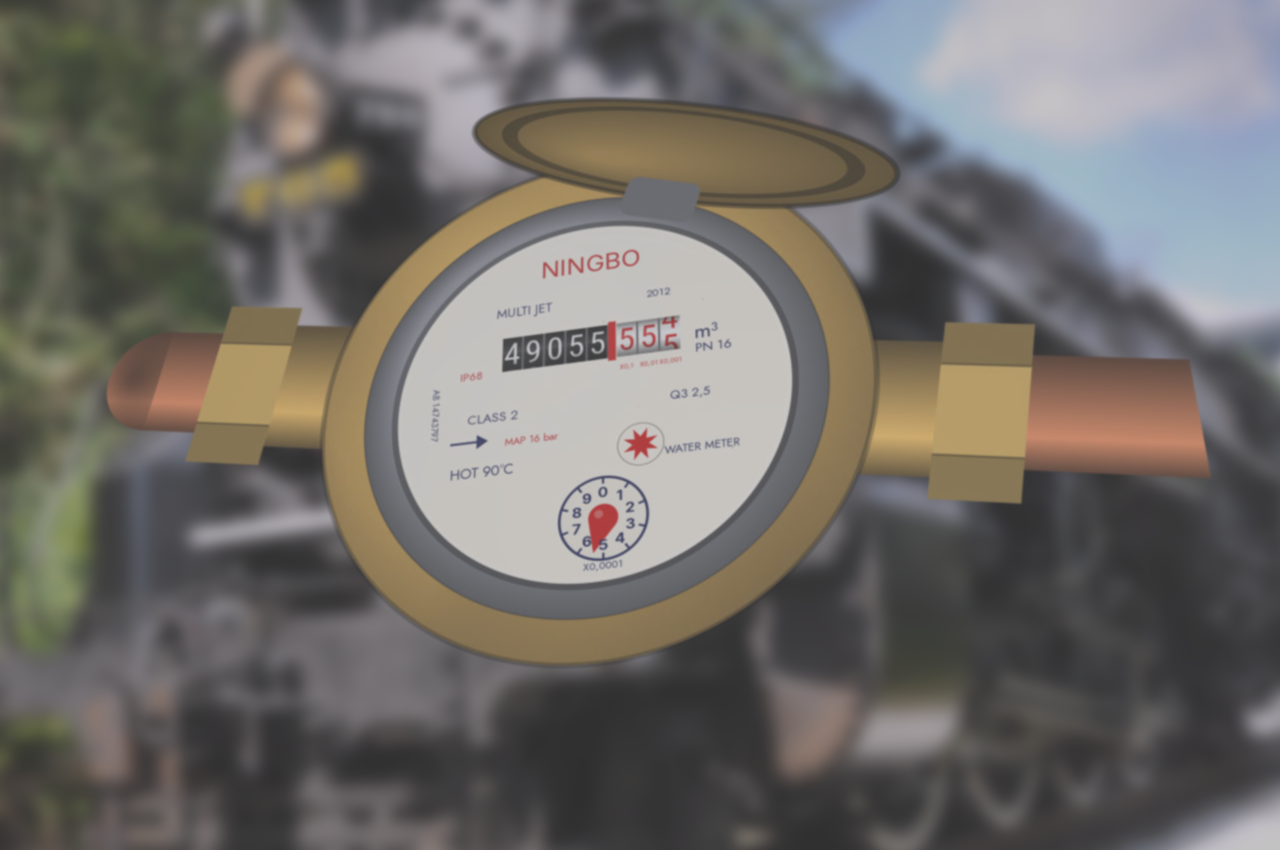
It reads 49055.5545 m³
